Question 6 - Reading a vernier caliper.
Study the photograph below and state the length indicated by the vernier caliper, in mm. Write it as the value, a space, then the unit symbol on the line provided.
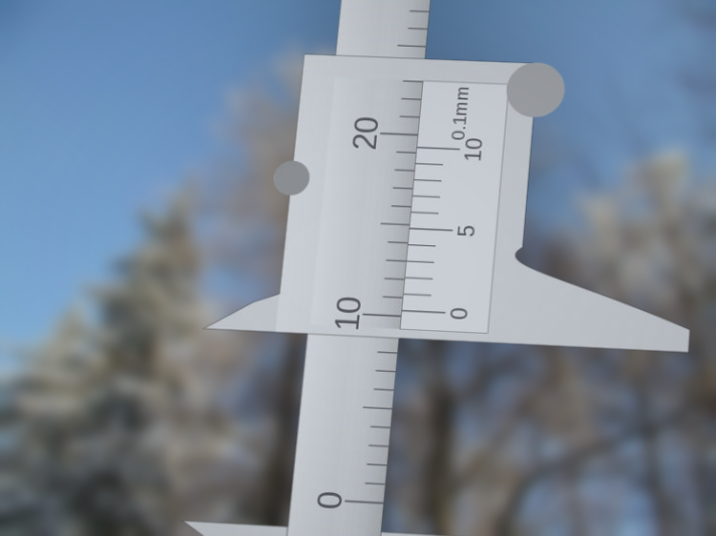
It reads 10.3 mm
